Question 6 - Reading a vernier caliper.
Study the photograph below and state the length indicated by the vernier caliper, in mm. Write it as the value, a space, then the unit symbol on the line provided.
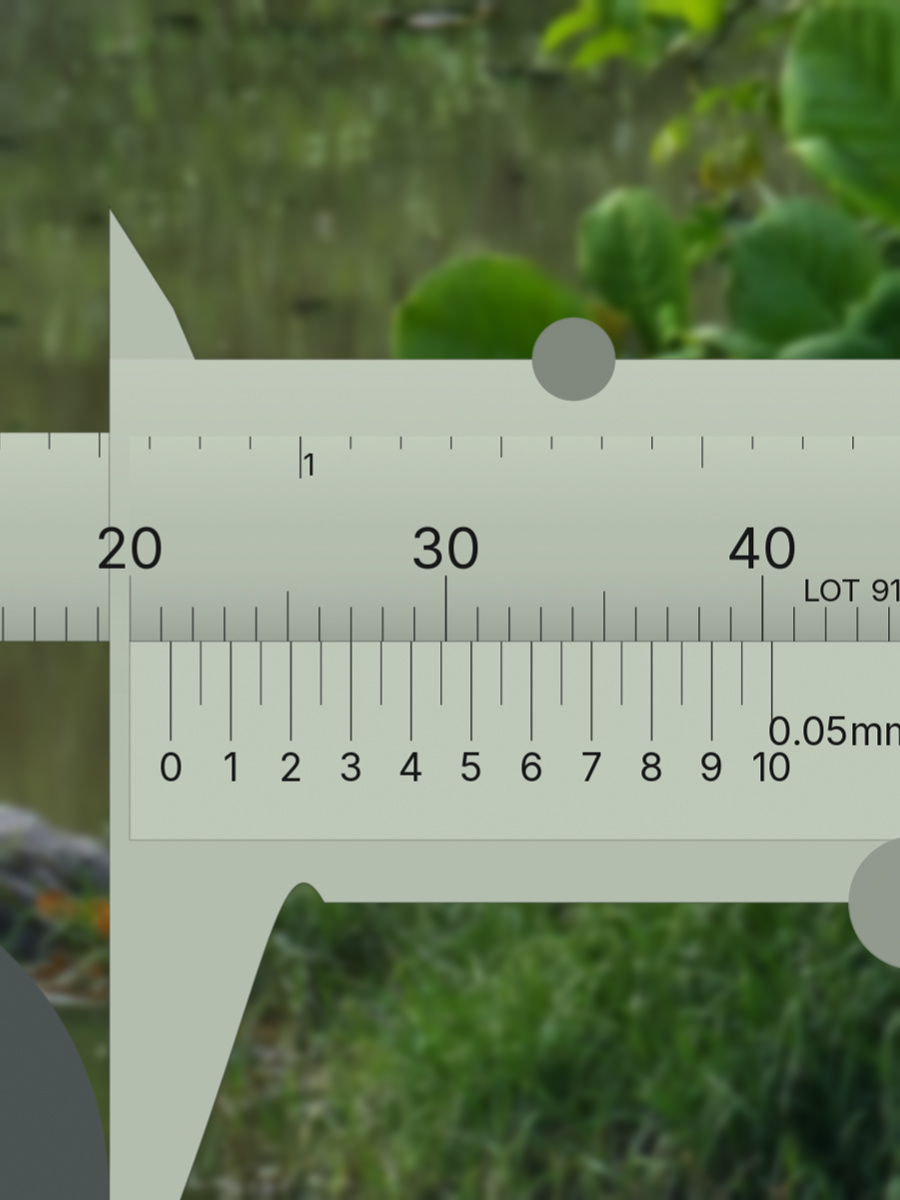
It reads 21.30 mm
